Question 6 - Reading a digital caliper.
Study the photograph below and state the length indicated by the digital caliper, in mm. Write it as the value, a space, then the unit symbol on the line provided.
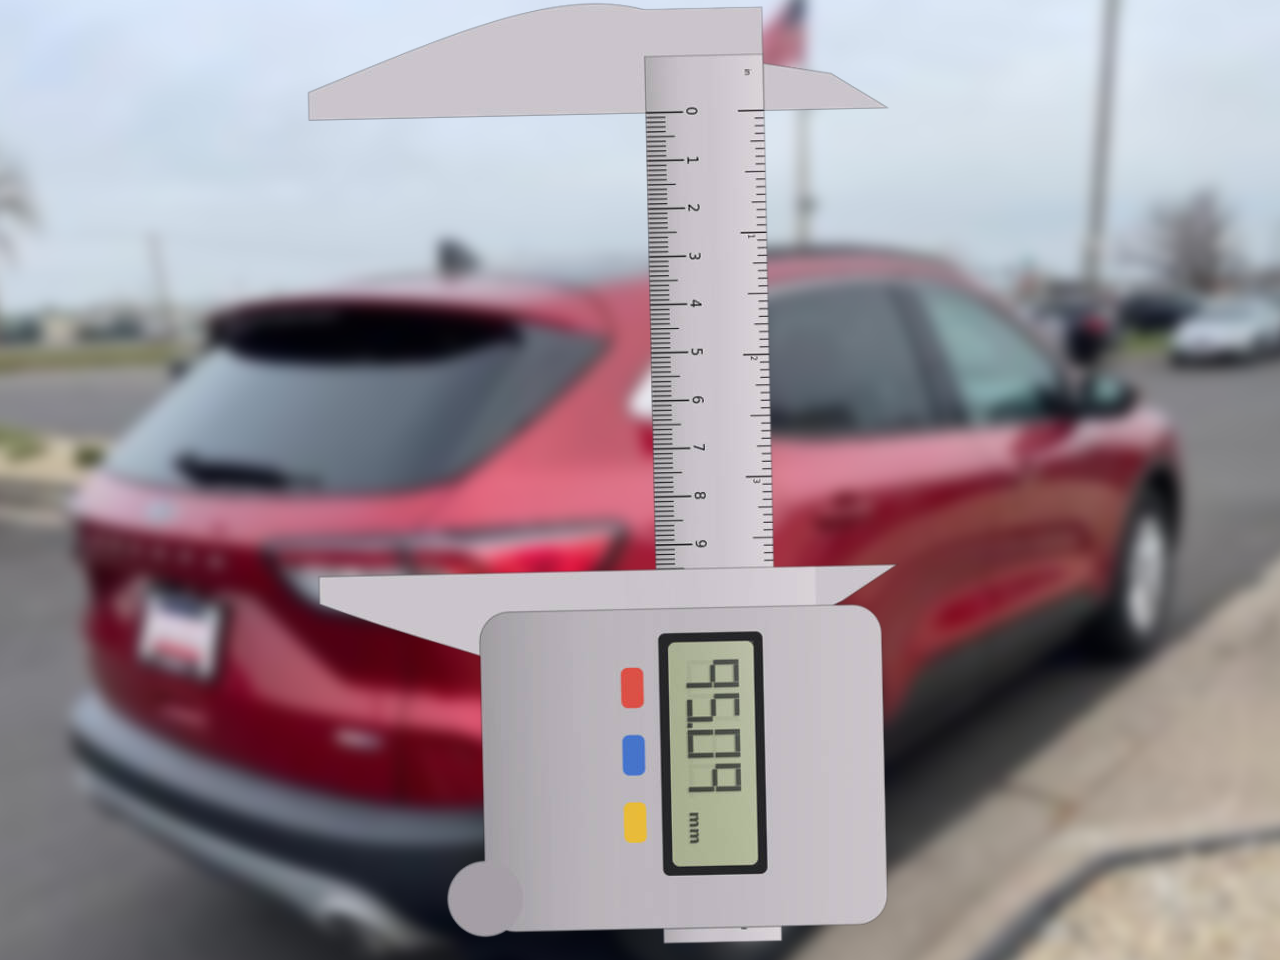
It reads 95.09 mm
